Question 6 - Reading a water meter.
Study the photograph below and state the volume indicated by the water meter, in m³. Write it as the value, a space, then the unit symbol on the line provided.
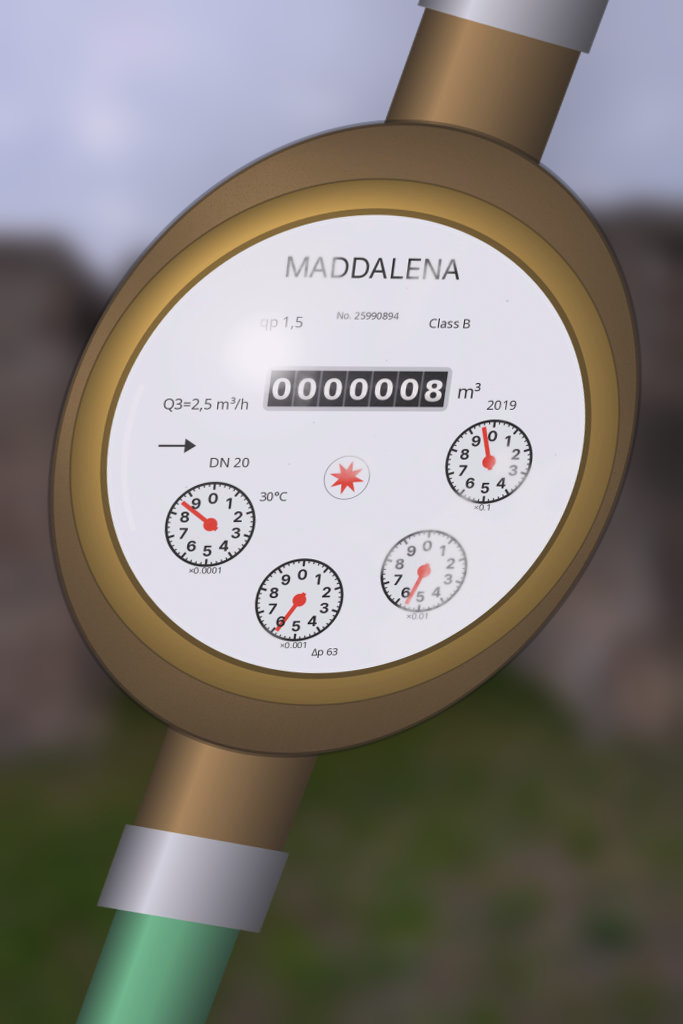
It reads 7.9558 m³
